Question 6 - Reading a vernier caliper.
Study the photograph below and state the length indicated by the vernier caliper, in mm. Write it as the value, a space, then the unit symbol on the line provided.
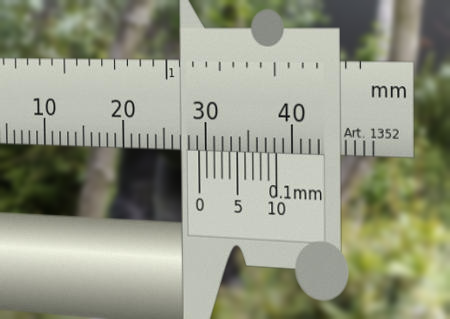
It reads 29.2 mm
